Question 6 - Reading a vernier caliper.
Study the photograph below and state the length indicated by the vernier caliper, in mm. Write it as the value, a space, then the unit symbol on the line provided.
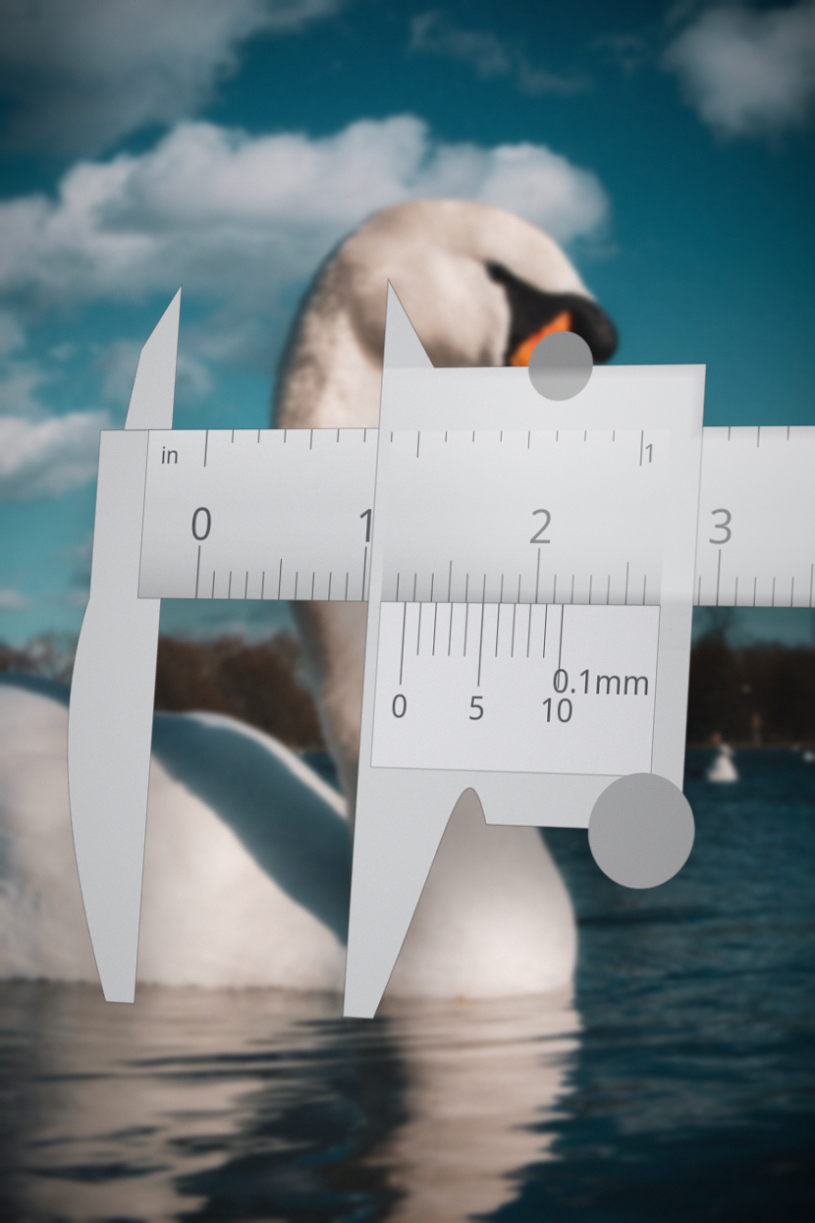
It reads 12.5 mm
